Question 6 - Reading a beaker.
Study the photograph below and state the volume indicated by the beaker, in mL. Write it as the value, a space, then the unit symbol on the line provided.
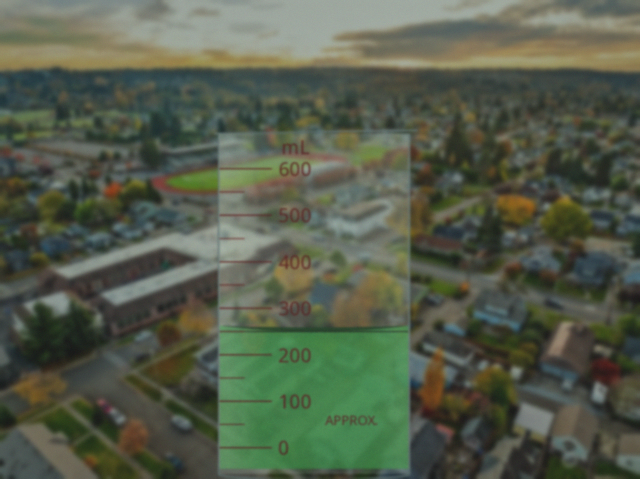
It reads 250 mL
